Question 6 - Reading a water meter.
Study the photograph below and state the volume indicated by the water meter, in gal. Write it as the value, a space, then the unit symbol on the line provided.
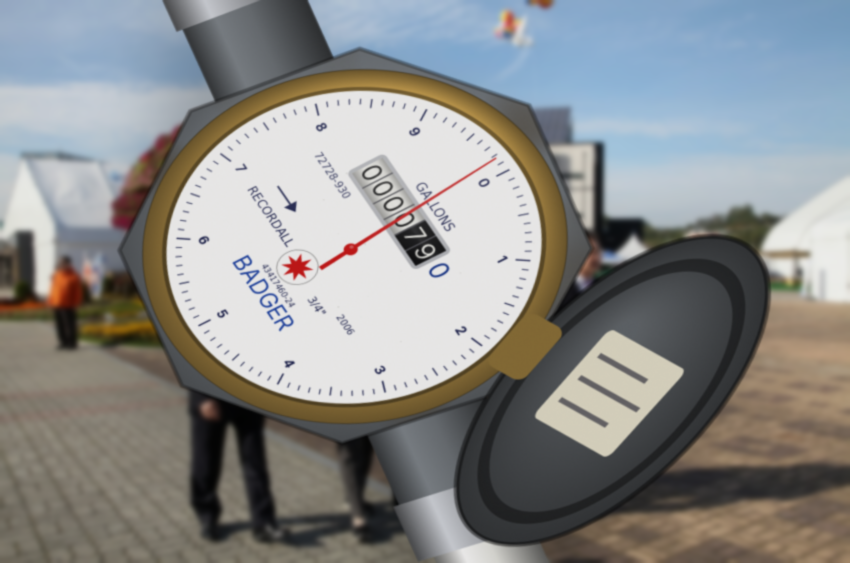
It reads 789.8 gal
